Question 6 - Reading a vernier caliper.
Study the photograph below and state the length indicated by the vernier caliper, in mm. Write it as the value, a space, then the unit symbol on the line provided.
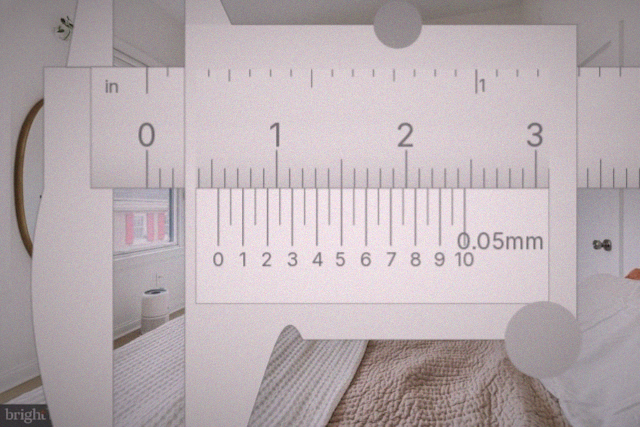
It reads 5.5 mm
